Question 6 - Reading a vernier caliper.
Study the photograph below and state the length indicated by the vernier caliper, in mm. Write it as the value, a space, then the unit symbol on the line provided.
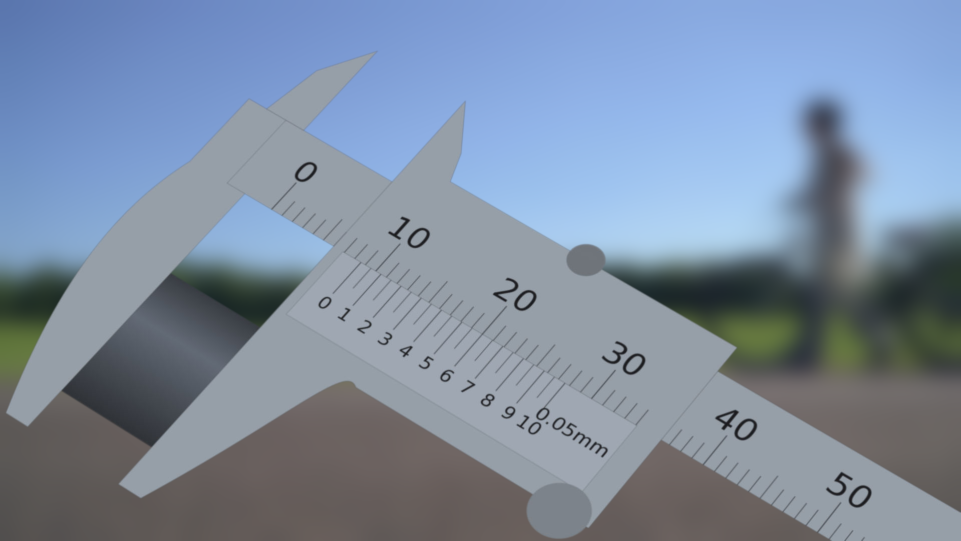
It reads 8.6 mm
